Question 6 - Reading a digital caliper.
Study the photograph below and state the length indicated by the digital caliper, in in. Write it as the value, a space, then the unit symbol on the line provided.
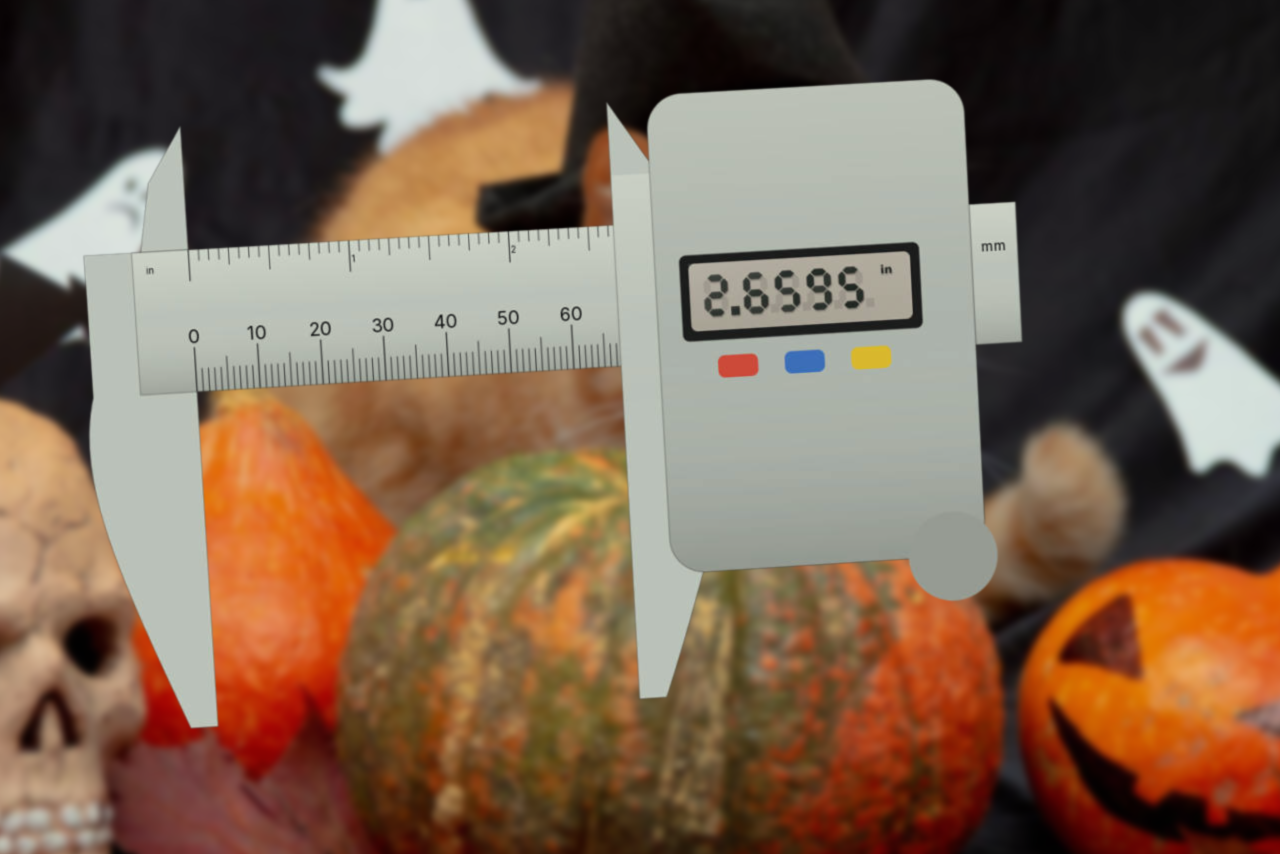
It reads 2.6595 in
